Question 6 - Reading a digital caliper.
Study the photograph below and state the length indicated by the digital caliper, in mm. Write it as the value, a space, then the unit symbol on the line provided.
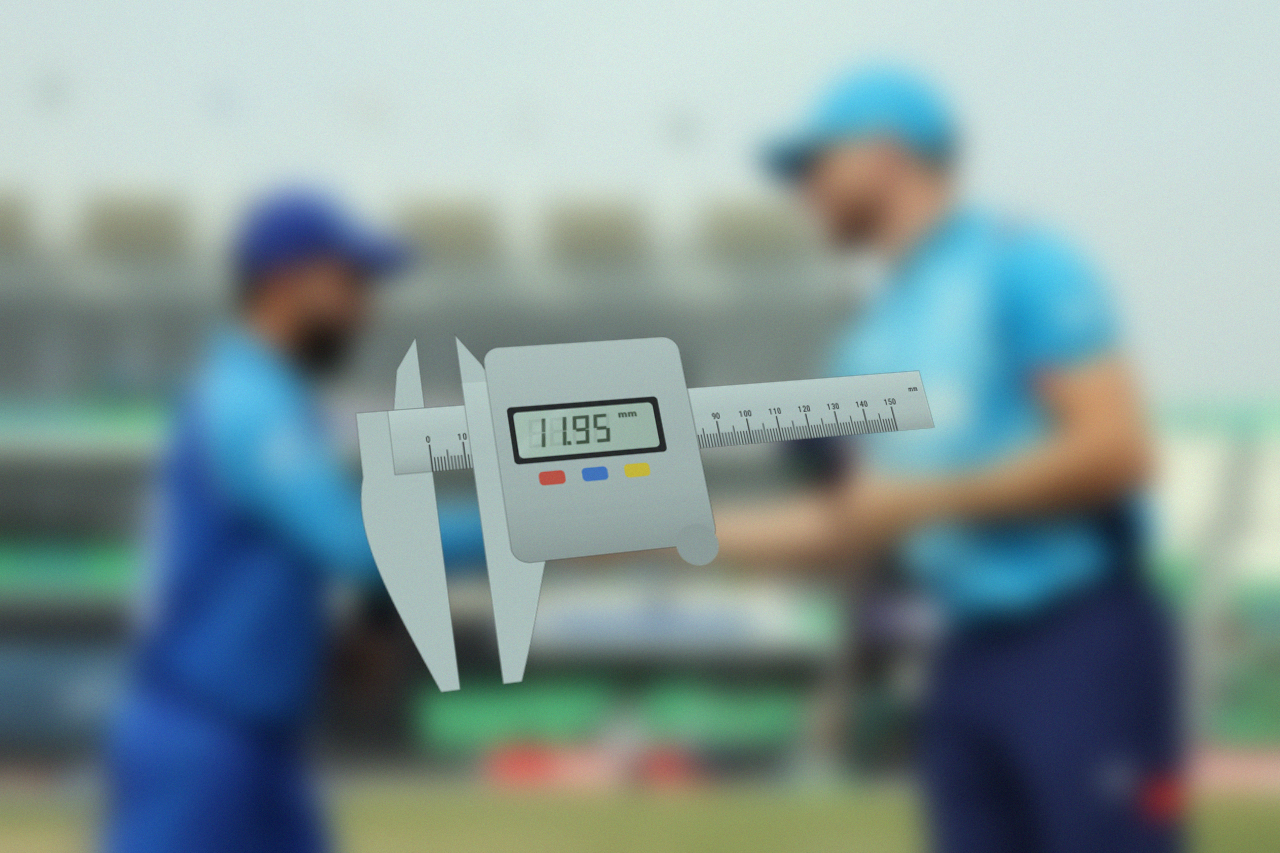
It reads 11.95 mm
